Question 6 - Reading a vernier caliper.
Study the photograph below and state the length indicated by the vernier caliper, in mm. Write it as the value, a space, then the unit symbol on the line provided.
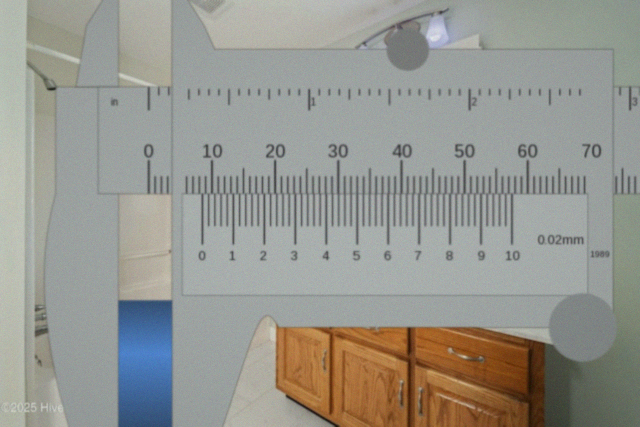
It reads 8.5 mm
